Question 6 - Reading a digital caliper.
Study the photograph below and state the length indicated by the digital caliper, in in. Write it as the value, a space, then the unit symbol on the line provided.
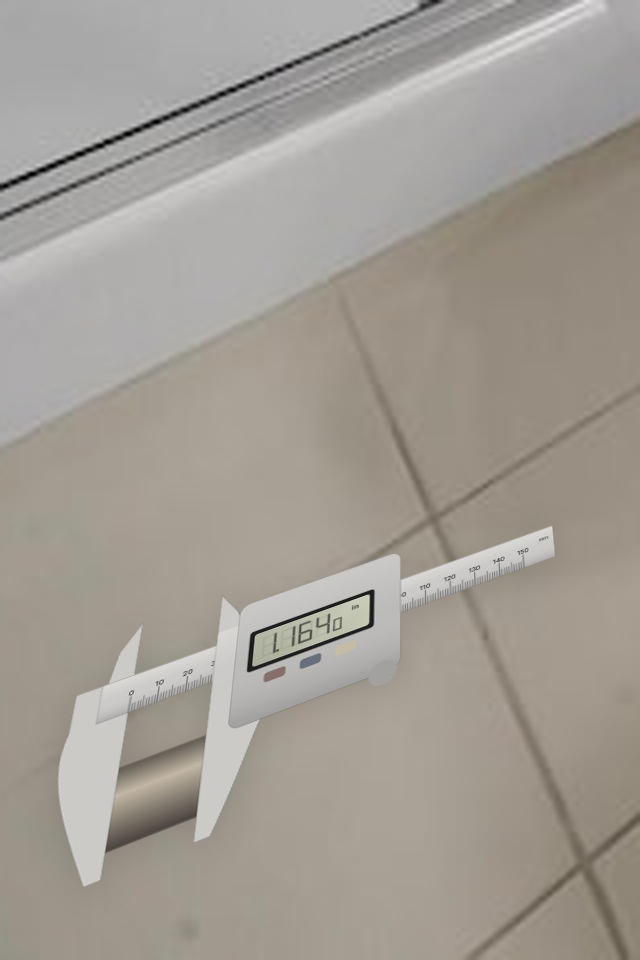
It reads 1.1640 in
